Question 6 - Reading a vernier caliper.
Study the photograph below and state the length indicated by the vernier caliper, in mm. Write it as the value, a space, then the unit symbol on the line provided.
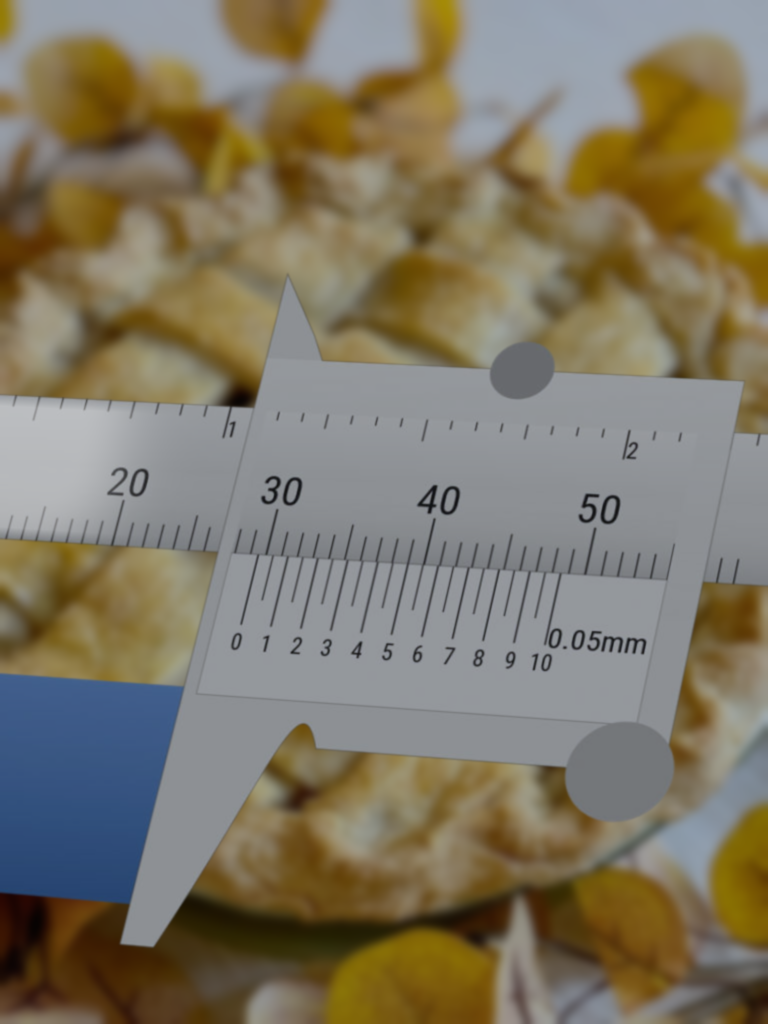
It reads 29.5 mm
